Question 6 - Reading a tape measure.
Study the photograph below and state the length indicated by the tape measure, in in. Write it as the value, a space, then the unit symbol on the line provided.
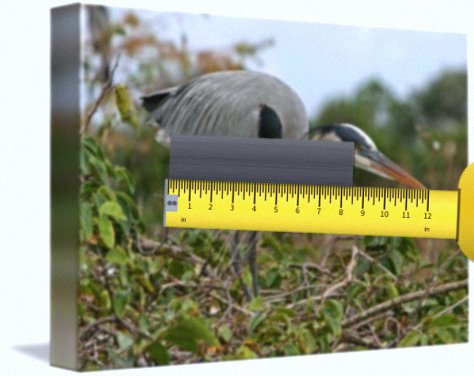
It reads 8.5 in
